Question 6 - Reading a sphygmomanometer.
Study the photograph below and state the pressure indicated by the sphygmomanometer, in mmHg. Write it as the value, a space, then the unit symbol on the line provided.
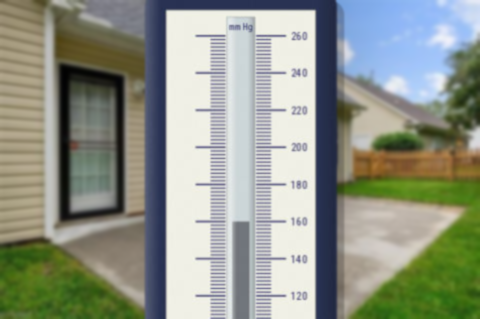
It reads 160 mmHg
